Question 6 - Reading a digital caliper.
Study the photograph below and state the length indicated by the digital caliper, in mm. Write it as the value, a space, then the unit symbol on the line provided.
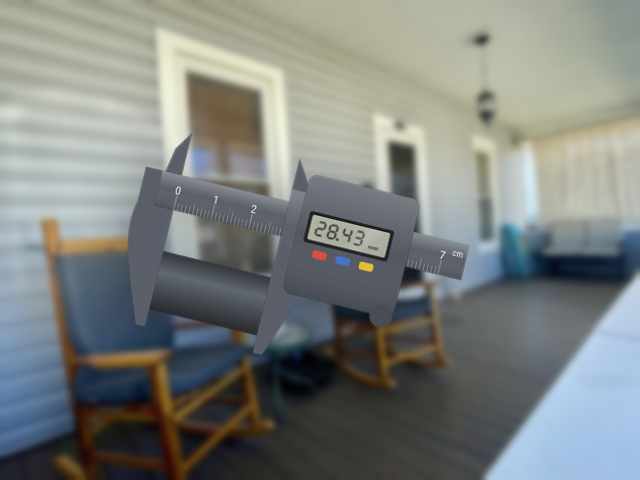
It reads 28.43 mm
